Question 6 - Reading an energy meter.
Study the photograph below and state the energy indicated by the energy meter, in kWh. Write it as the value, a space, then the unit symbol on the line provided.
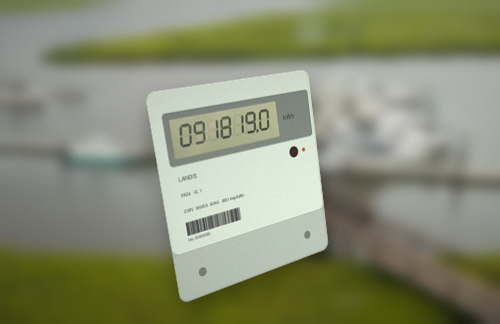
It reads 91819.0 kWh
